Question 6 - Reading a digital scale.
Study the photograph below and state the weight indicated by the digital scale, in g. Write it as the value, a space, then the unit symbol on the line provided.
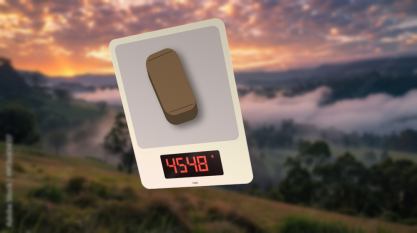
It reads 4548 g
